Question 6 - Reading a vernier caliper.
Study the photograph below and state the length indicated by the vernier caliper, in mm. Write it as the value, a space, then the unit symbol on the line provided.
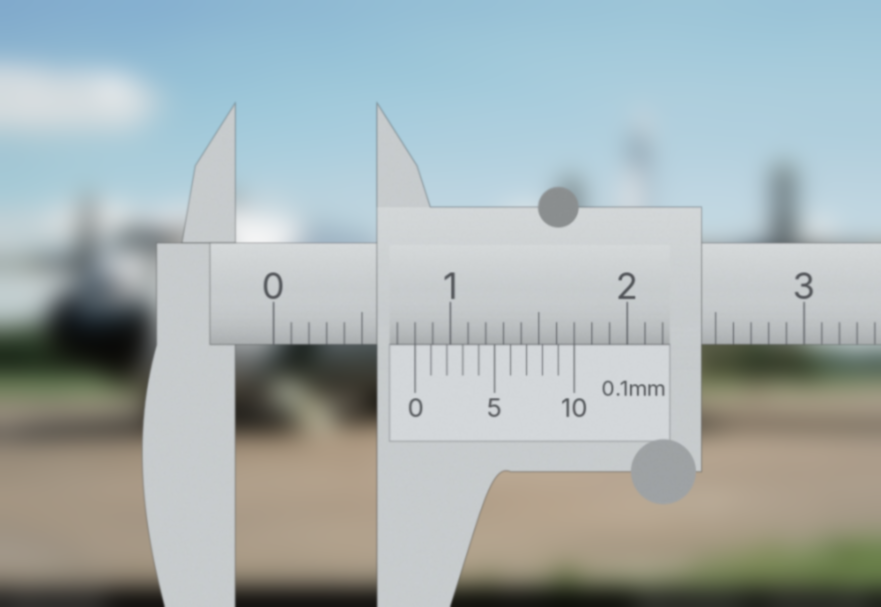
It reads 8.0 mm
